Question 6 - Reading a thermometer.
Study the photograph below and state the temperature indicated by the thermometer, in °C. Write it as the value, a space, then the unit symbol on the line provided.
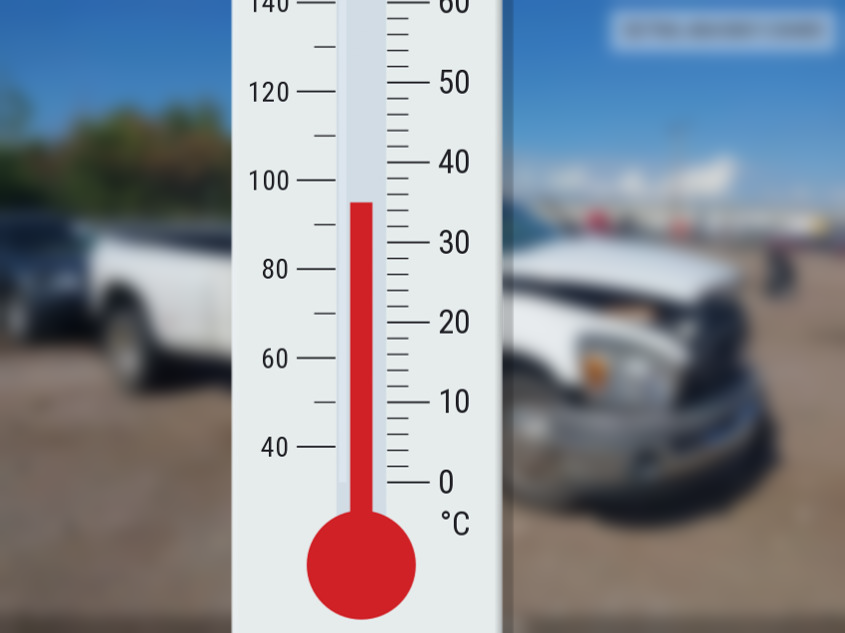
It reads 35 °C
